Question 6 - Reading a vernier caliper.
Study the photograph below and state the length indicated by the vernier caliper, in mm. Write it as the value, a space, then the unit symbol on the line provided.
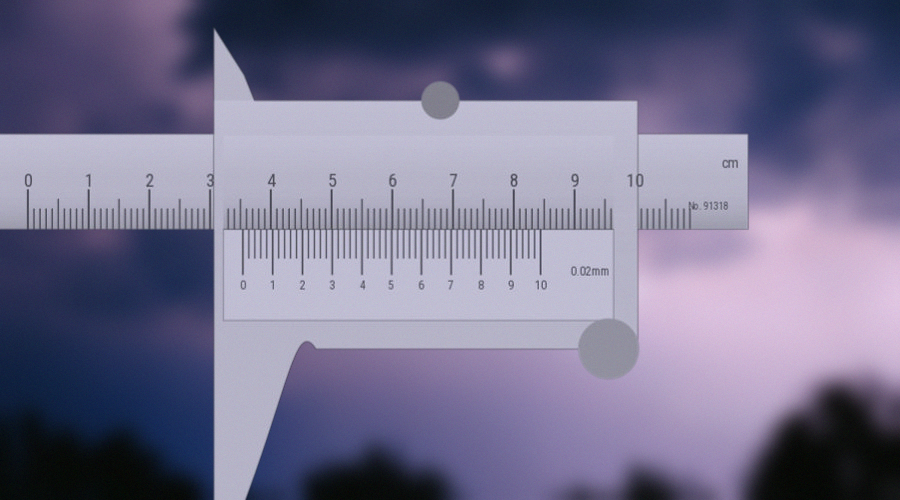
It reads 35.4 mm
